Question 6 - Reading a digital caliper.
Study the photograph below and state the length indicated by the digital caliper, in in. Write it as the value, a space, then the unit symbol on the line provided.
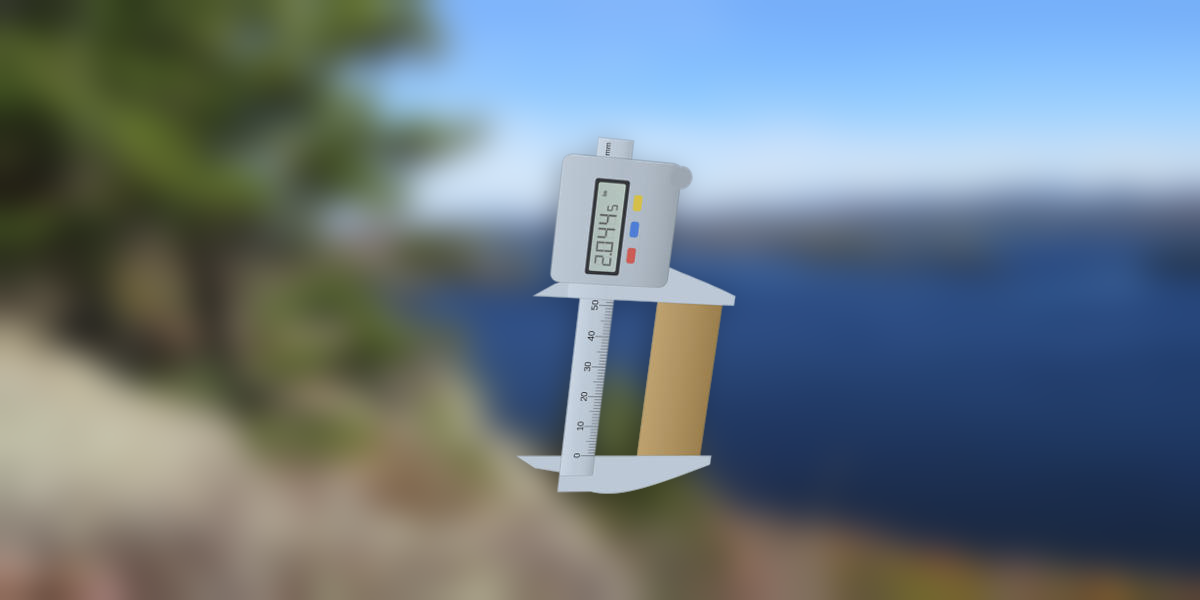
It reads 2.0445 in
